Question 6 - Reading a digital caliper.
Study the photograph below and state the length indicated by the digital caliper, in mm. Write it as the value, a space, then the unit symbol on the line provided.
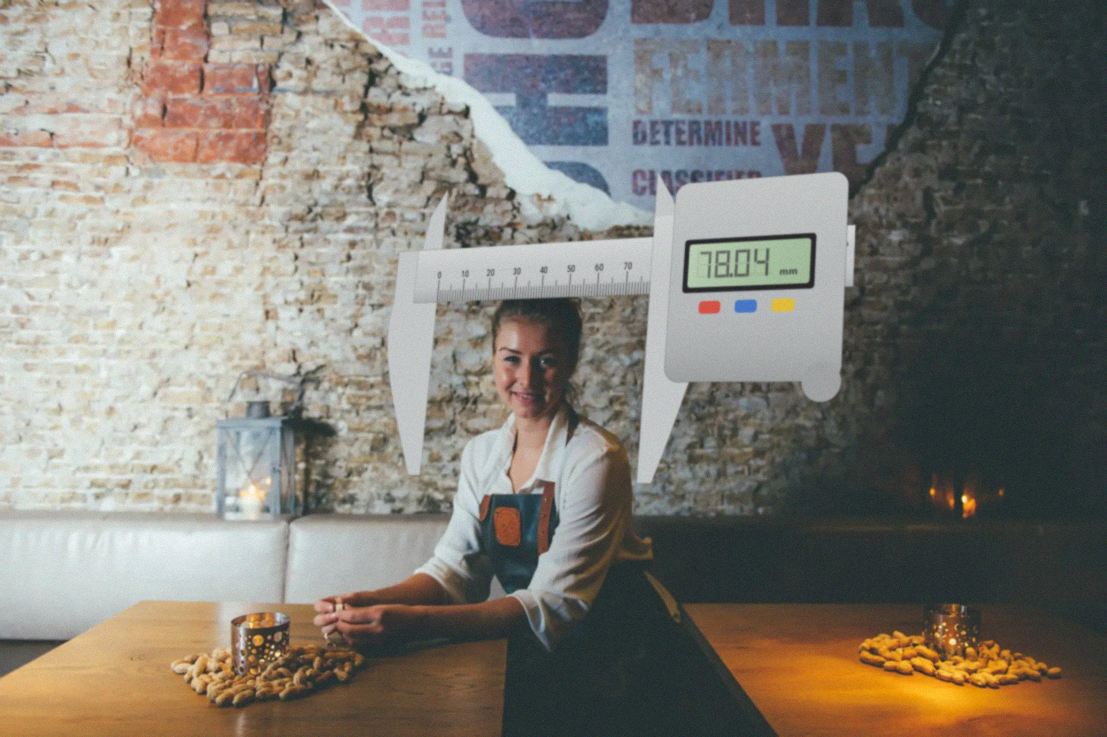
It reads 78.04 mm
